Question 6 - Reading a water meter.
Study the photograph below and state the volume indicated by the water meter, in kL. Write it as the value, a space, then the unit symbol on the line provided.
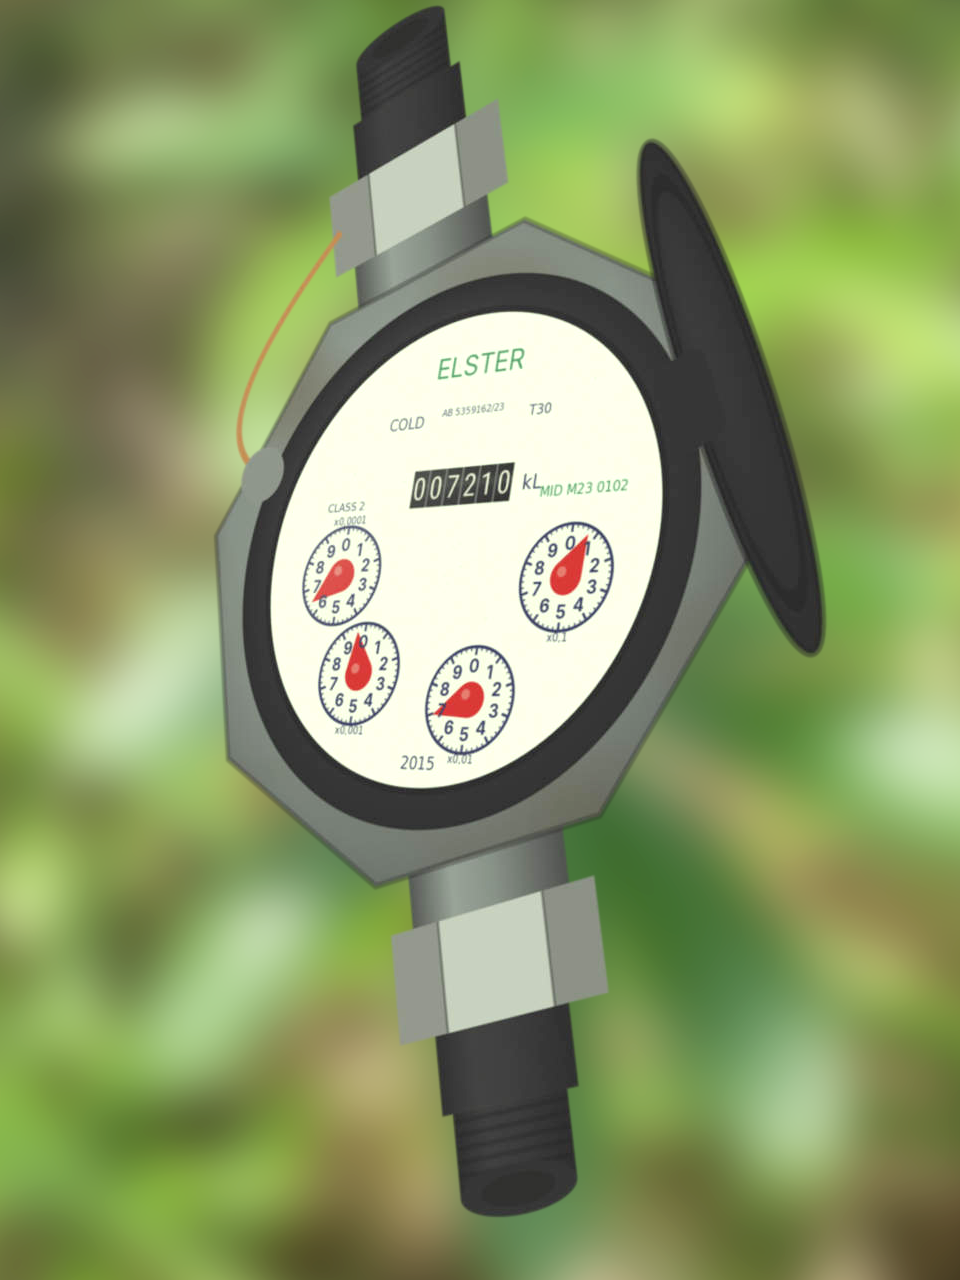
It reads 7210.0696 kL
